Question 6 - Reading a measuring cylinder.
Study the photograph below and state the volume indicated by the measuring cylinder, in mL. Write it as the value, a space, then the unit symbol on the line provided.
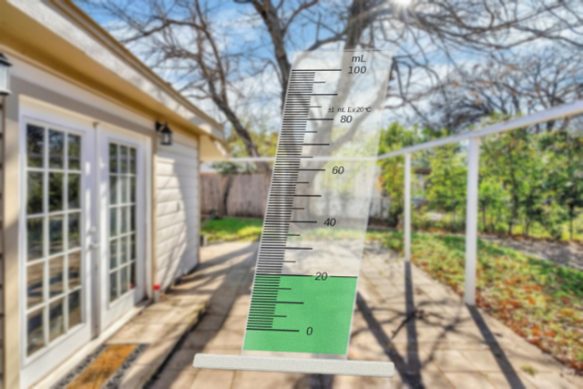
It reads 20 mL
